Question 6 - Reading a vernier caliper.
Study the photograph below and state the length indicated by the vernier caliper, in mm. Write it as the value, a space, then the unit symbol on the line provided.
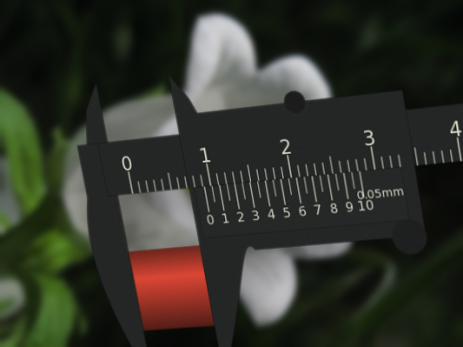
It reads 9.2 mm
